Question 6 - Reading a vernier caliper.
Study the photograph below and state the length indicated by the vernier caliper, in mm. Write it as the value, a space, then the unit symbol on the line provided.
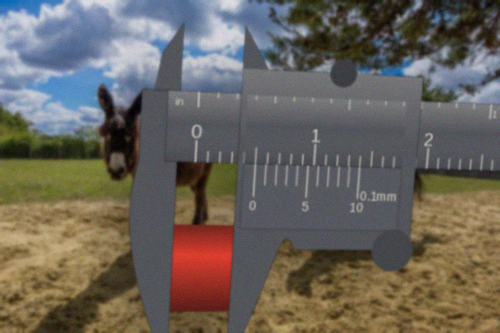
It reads 5.0 mm
